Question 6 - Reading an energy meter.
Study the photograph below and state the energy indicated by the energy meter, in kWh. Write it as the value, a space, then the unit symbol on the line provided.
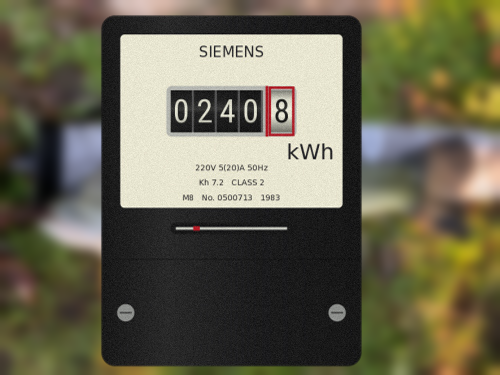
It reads 240.8 kWh
